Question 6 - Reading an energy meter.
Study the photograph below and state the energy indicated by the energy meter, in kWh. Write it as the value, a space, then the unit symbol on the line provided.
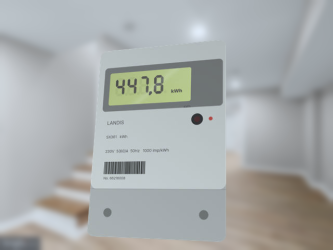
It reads 447.8 kWh
